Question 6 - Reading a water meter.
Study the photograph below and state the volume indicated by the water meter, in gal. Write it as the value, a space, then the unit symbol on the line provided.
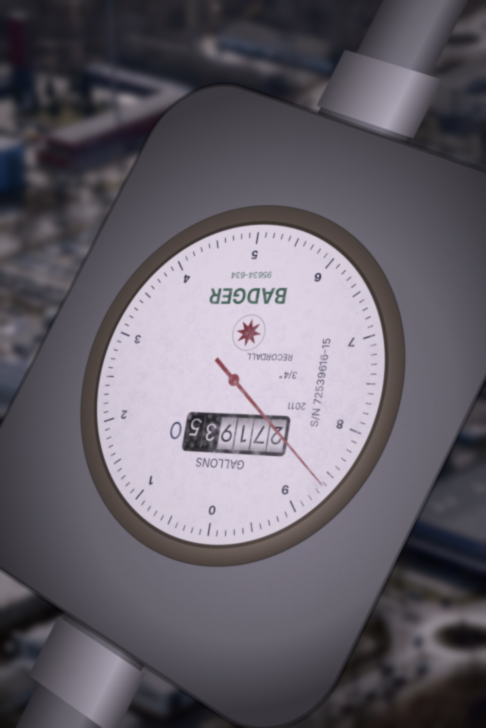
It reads 2719348.6 gal
